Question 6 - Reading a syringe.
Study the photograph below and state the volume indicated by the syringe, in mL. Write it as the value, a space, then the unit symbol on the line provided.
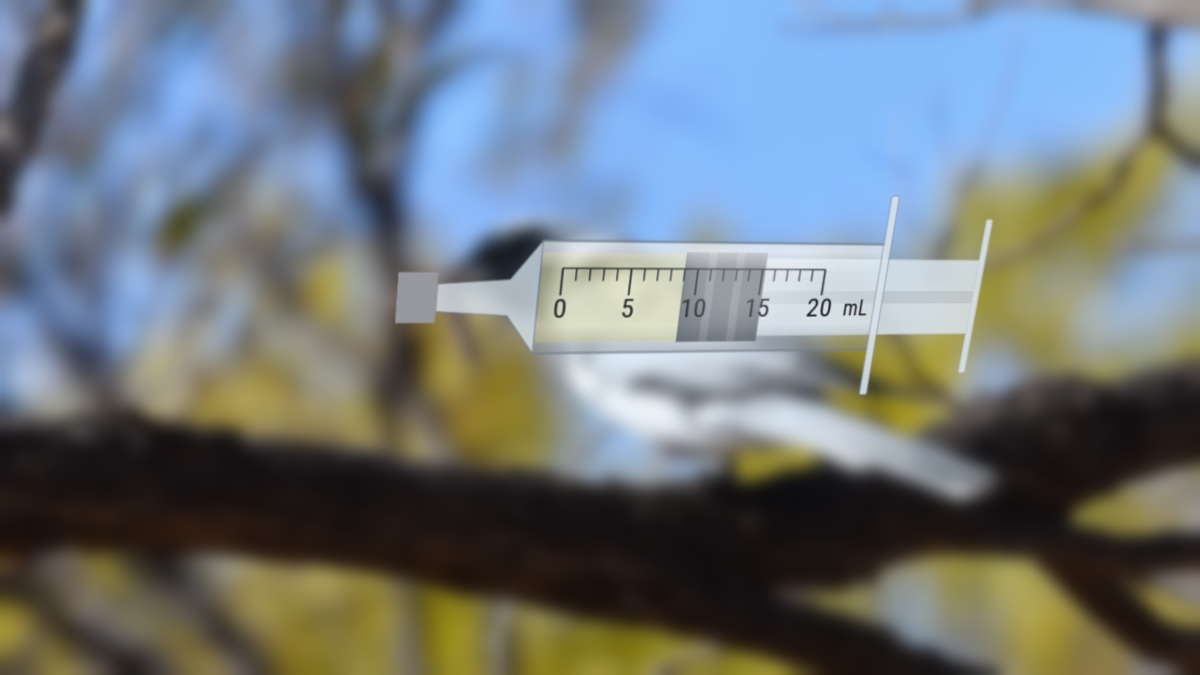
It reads 9 mL
